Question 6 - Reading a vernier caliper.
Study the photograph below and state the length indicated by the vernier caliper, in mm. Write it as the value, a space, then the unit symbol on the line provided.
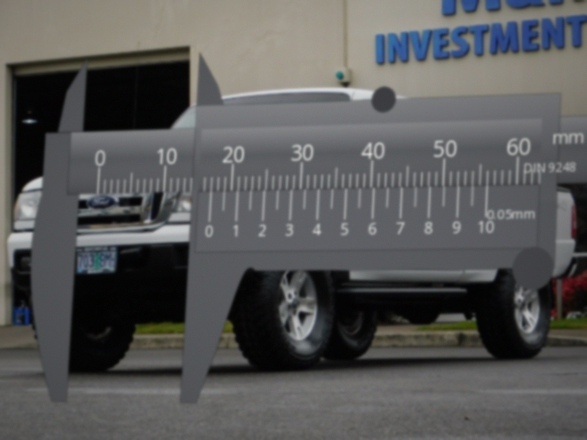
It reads 17.0 mm
